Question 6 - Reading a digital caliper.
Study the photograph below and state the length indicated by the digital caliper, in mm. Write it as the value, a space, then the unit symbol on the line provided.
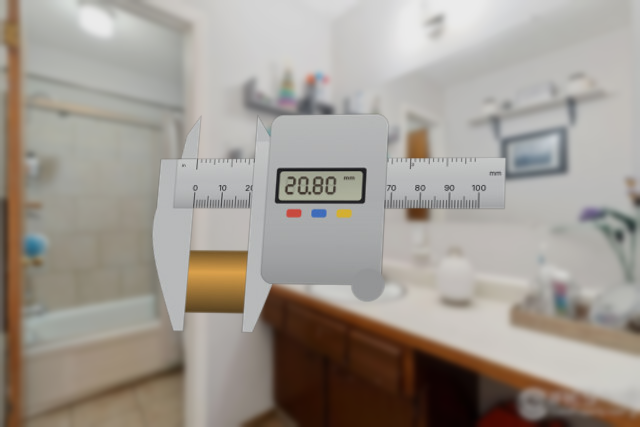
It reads 20.80 mm
